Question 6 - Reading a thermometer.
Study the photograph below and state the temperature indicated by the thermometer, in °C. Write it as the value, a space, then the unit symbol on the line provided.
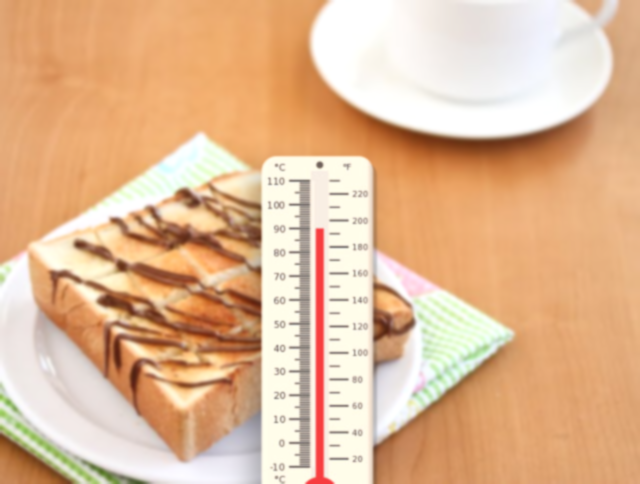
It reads 90 °C
